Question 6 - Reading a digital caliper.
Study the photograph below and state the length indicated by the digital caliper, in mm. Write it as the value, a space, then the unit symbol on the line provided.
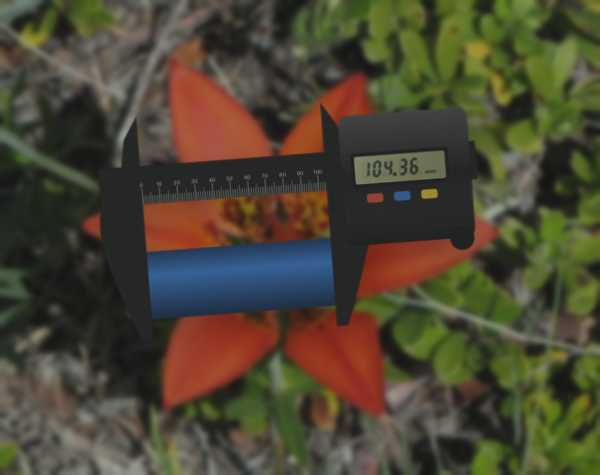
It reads 104.36 mm
